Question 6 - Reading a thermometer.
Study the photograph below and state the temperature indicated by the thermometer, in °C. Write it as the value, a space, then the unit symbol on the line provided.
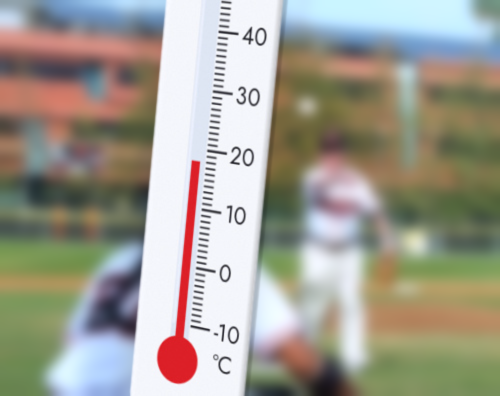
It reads 18 °C
